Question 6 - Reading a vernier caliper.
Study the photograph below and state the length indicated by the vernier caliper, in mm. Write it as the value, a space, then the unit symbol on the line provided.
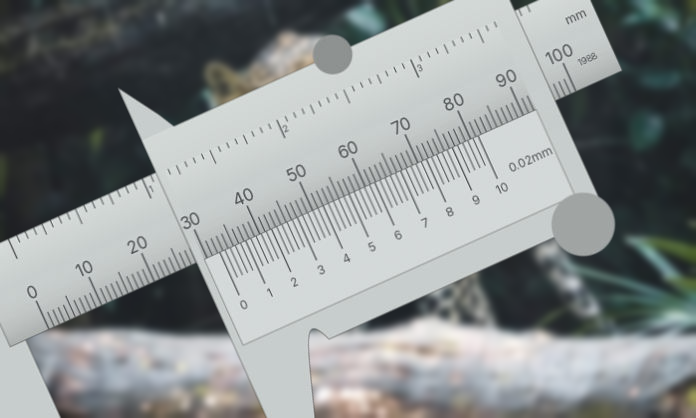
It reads 32.4 mm
